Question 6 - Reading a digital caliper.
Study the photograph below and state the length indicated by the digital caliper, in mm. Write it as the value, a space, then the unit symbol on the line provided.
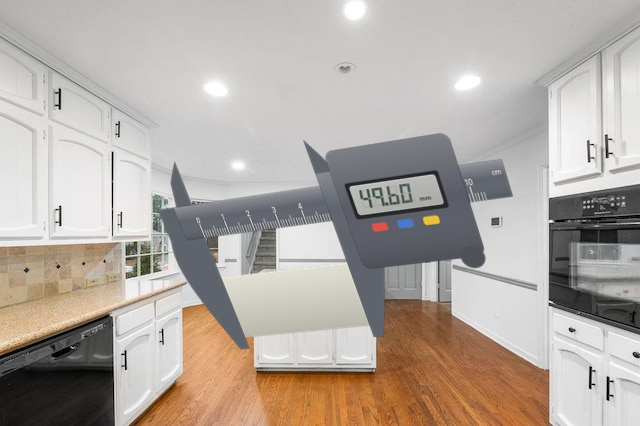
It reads 49.60 mm
